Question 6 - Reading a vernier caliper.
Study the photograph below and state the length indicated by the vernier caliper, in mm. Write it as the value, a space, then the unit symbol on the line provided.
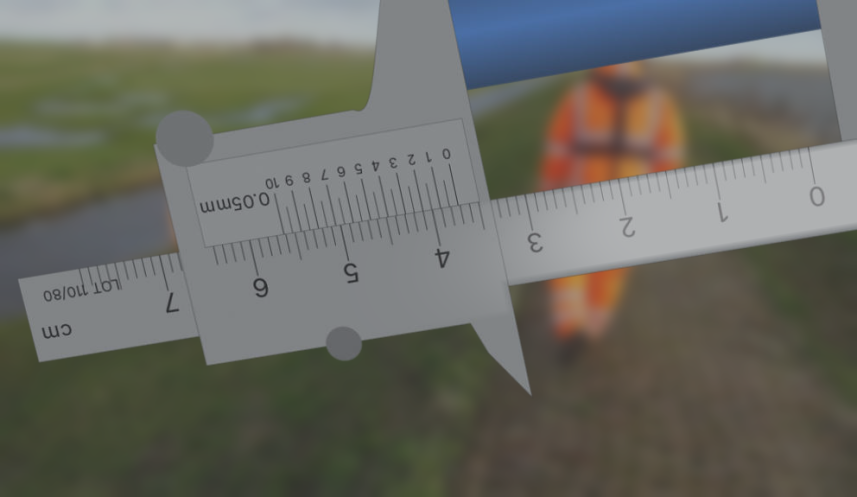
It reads 37.2 mm
